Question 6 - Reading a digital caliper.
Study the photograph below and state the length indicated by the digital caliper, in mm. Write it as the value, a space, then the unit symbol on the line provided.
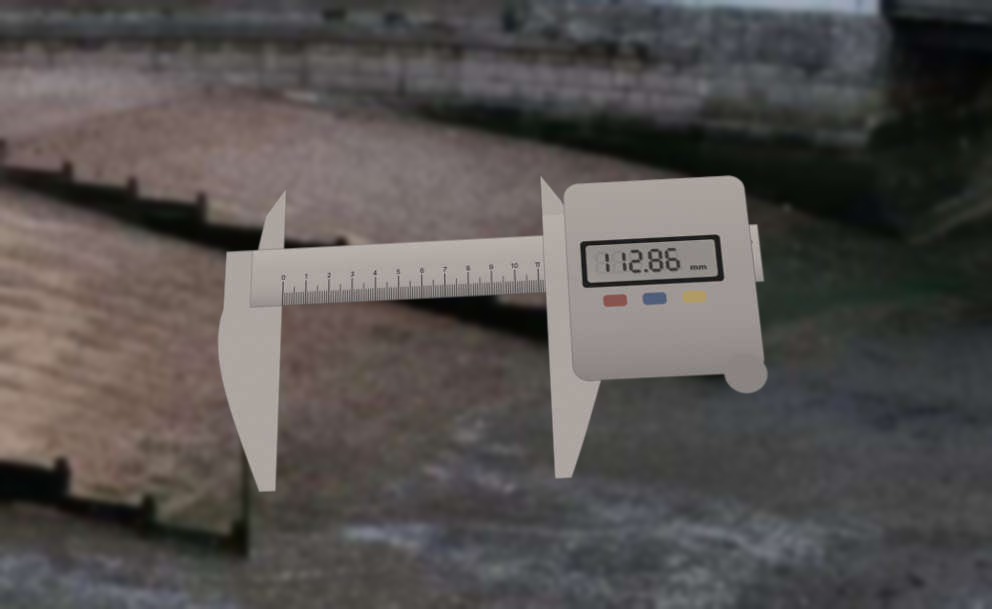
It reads 112.86 mm
